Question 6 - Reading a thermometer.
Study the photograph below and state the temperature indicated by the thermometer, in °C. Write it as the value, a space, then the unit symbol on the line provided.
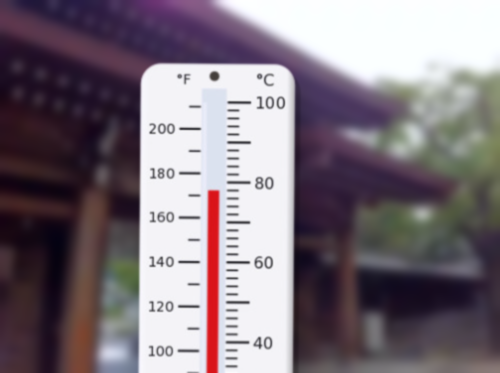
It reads 78 °C
